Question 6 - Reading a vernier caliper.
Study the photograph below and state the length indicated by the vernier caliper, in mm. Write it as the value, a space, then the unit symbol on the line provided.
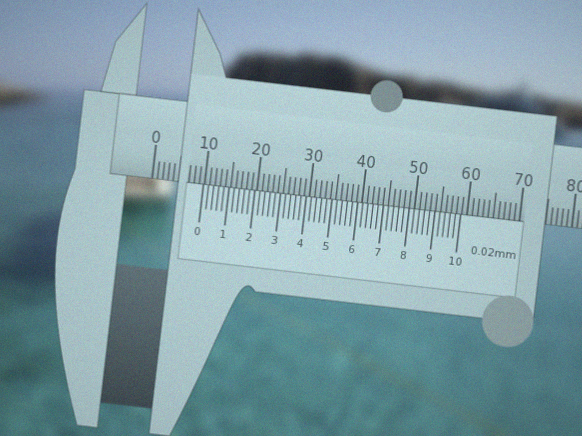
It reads 9.8 mm
